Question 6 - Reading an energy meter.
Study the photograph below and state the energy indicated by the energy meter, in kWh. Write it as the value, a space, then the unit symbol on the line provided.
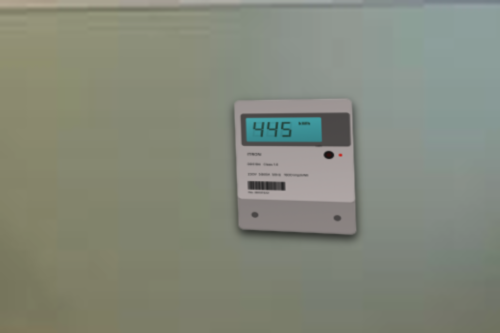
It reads 445 kWh
